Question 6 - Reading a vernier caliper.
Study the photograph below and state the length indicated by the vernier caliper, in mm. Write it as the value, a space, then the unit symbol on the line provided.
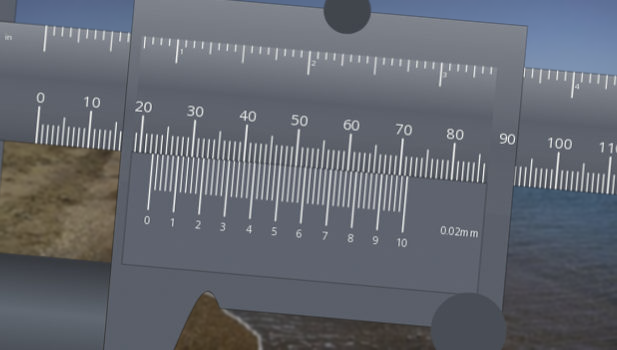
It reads 22.5 mm
